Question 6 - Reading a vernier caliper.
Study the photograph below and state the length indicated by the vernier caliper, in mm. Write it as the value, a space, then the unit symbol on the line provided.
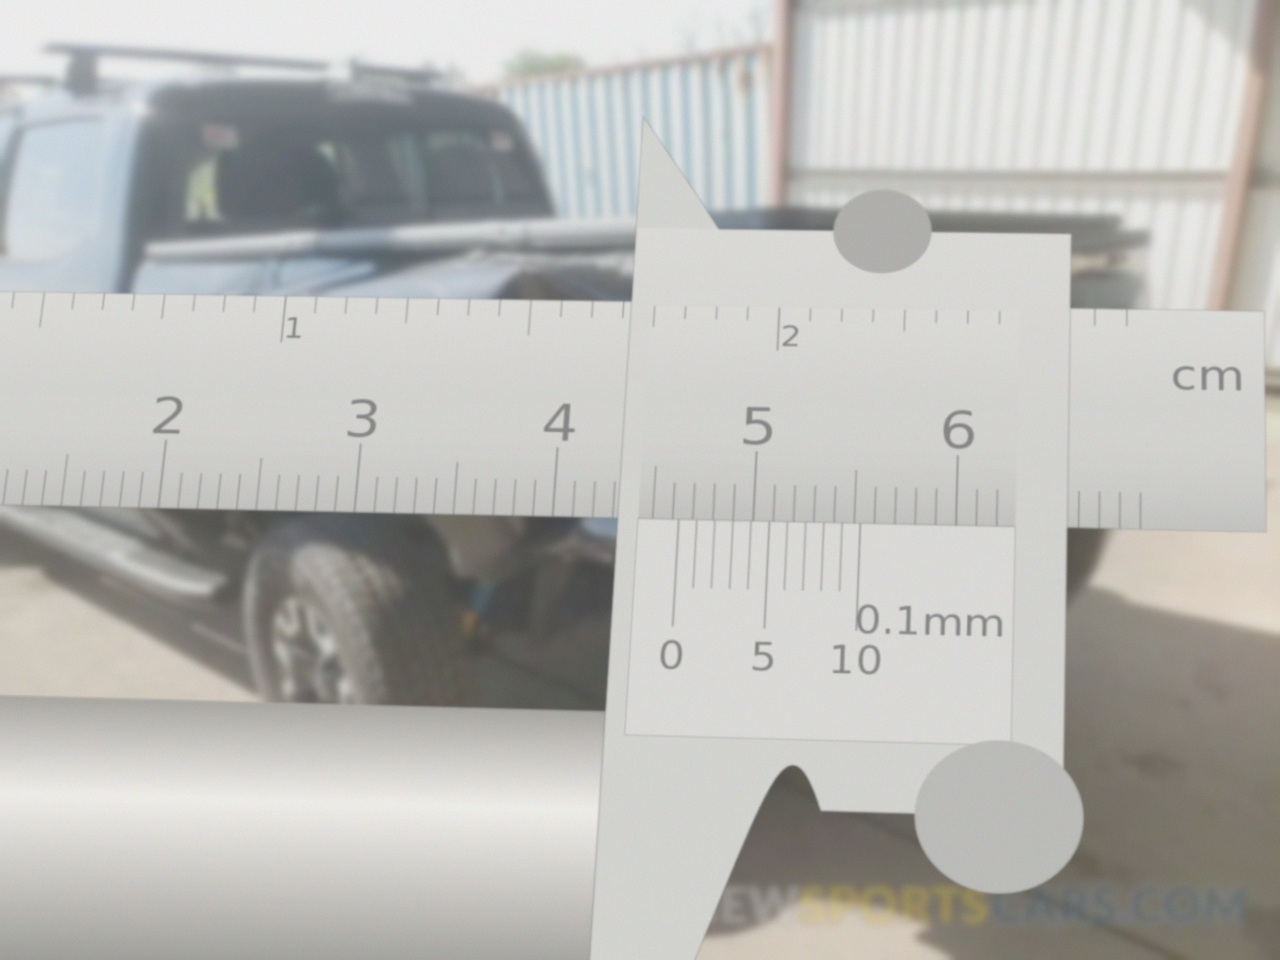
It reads 46.3 mm
